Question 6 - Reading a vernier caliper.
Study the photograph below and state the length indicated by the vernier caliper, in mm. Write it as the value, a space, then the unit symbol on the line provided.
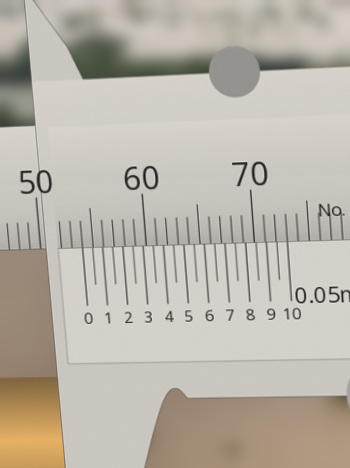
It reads 54.0 mm
